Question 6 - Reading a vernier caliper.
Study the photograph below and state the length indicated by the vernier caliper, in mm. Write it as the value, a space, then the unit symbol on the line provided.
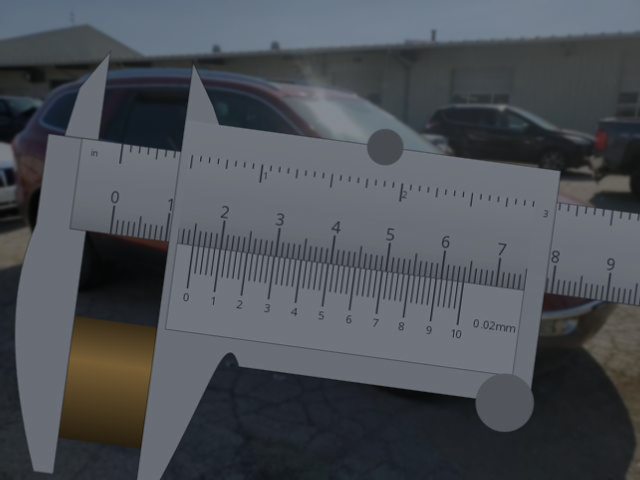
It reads 15.0 mm
